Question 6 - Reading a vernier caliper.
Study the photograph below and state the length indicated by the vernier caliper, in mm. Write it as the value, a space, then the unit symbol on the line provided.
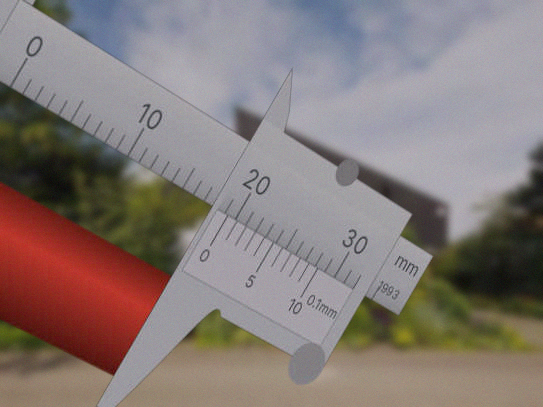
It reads 19.3 mm
